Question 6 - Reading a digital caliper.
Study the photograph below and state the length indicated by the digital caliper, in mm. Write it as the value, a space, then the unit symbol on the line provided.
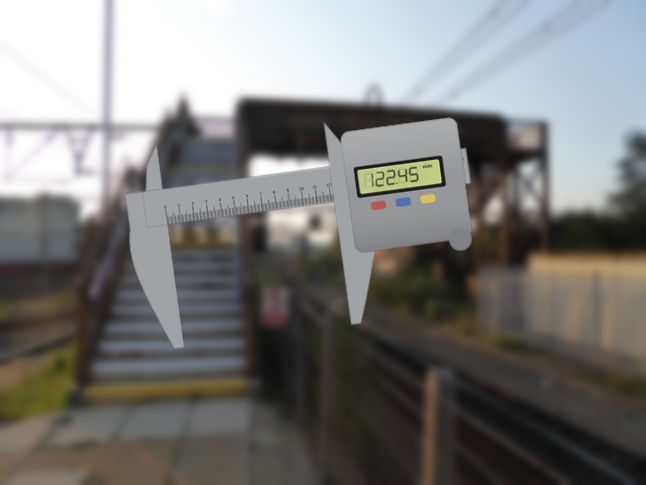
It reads 122.45 mm
